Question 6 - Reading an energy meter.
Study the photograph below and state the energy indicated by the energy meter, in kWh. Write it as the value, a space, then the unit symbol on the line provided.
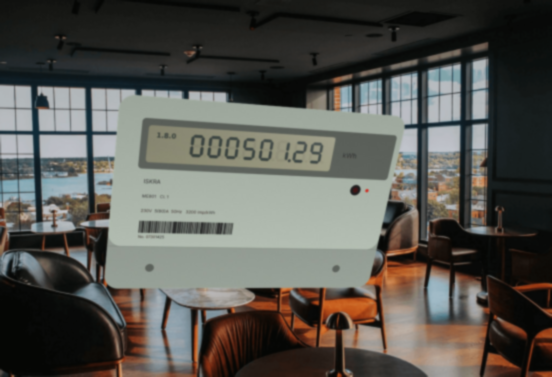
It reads 501.29 kWh
